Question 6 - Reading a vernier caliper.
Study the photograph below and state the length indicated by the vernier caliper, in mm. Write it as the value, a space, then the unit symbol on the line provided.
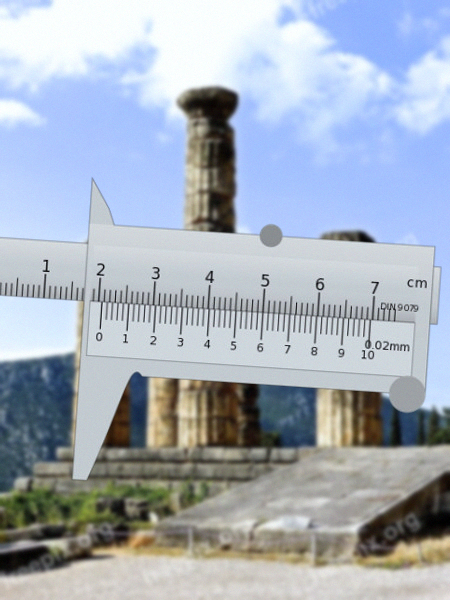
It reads 20.6 mm
